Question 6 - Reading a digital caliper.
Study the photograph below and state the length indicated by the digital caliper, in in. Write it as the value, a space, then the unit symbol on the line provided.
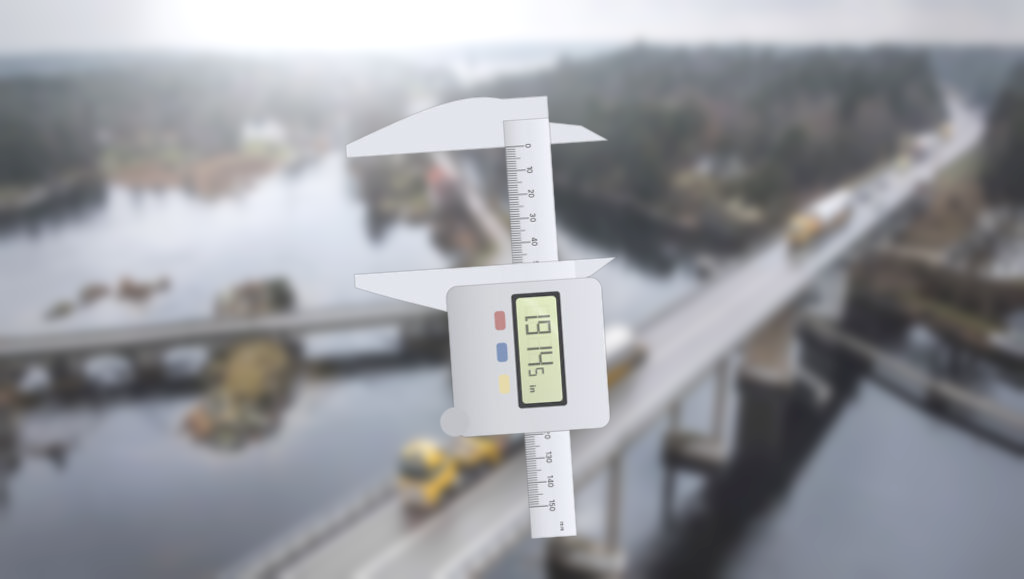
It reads 1.9145 in
